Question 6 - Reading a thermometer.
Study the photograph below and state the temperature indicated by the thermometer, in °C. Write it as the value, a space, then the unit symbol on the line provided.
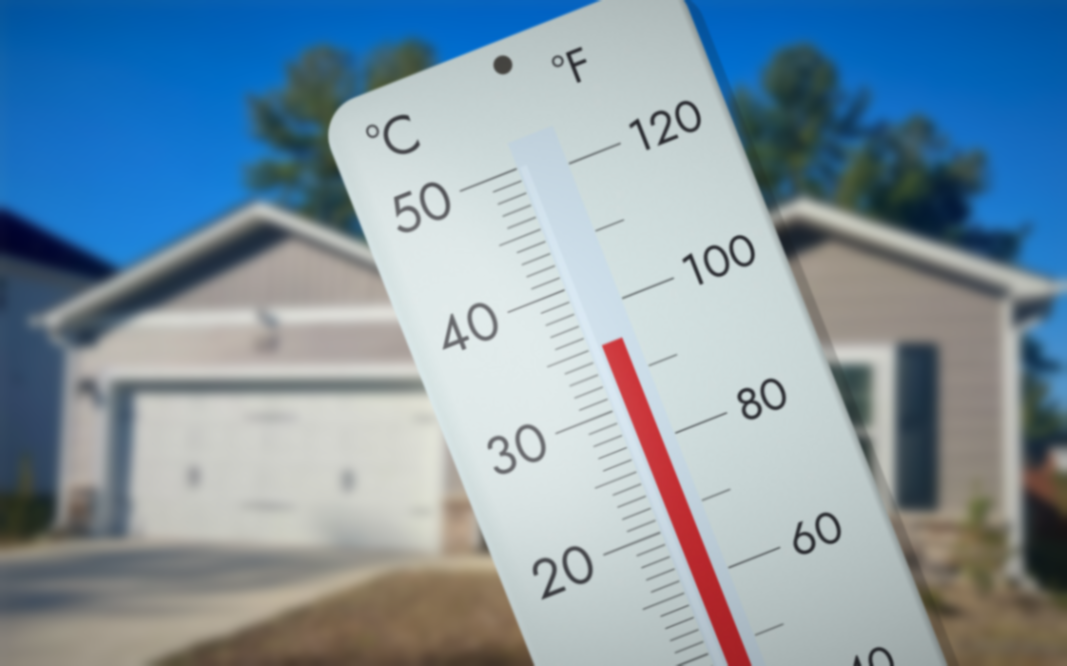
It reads 35 °C
